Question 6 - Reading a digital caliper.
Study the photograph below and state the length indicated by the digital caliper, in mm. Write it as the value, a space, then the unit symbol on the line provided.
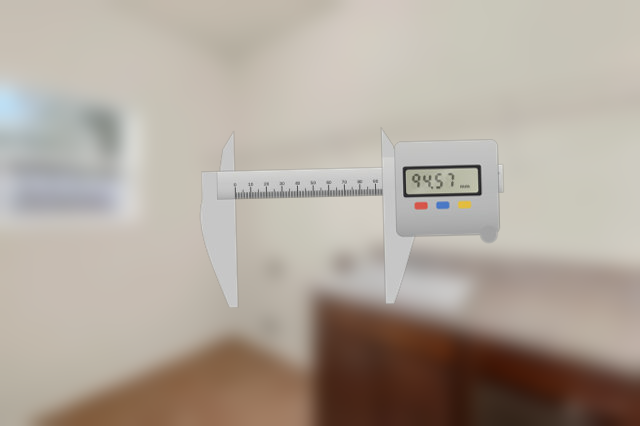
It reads 94.57 mm
